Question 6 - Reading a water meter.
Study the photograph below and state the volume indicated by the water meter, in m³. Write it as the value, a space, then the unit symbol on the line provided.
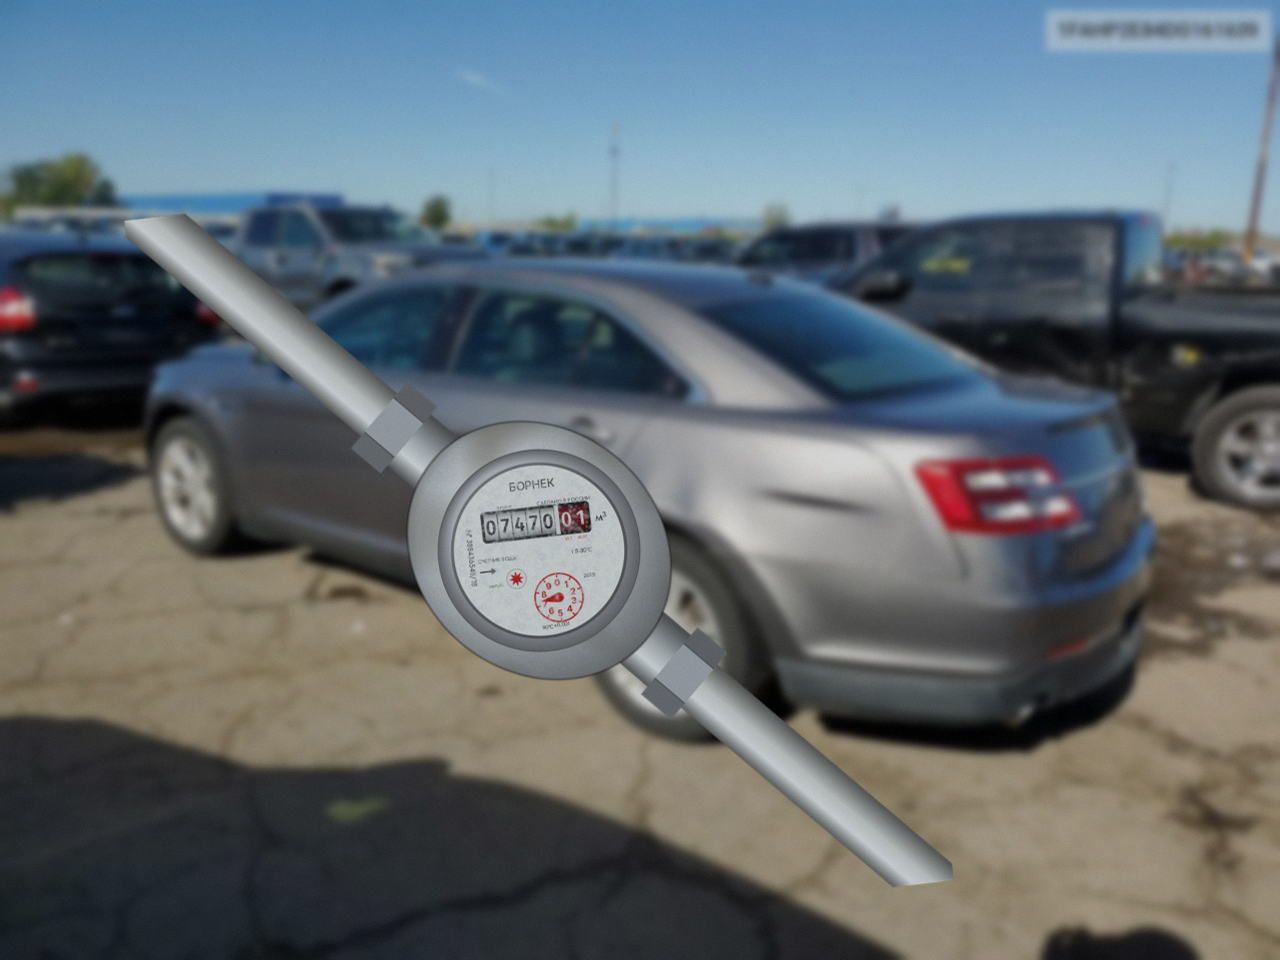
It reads 7470.017 m³
